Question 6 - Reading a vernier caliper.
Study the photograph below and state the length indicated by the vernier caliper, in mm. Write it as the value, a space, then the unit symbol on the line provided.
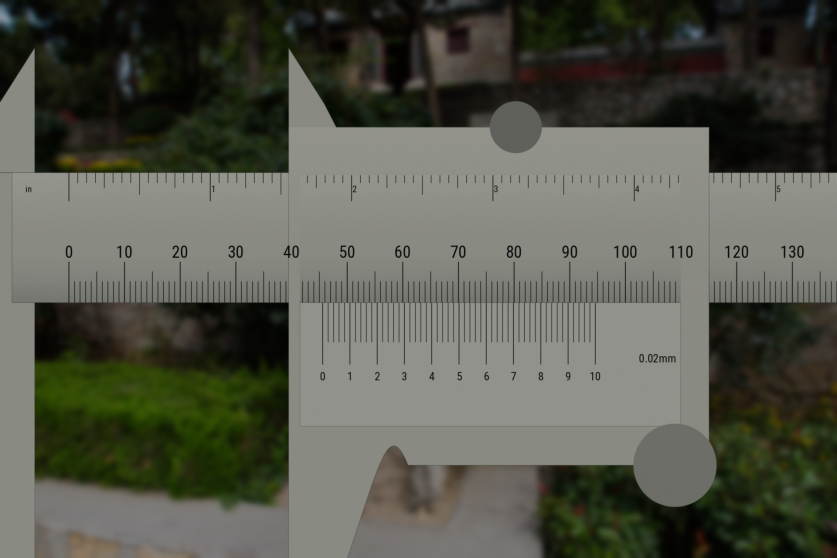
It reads 45.6 mm
